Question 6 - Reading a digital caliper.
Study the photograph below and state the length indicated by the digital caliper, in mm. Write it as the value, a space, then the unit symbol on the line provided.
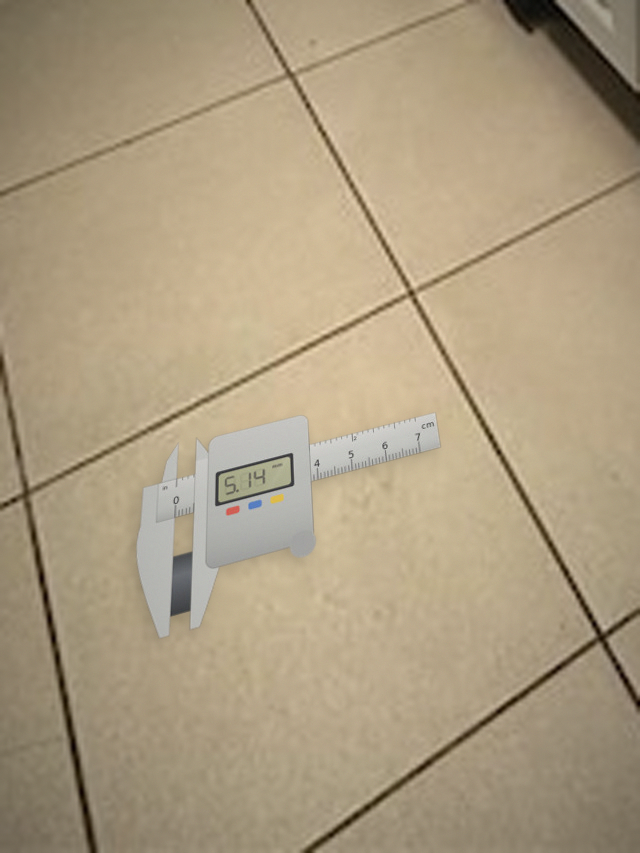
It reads 5.14 mm
